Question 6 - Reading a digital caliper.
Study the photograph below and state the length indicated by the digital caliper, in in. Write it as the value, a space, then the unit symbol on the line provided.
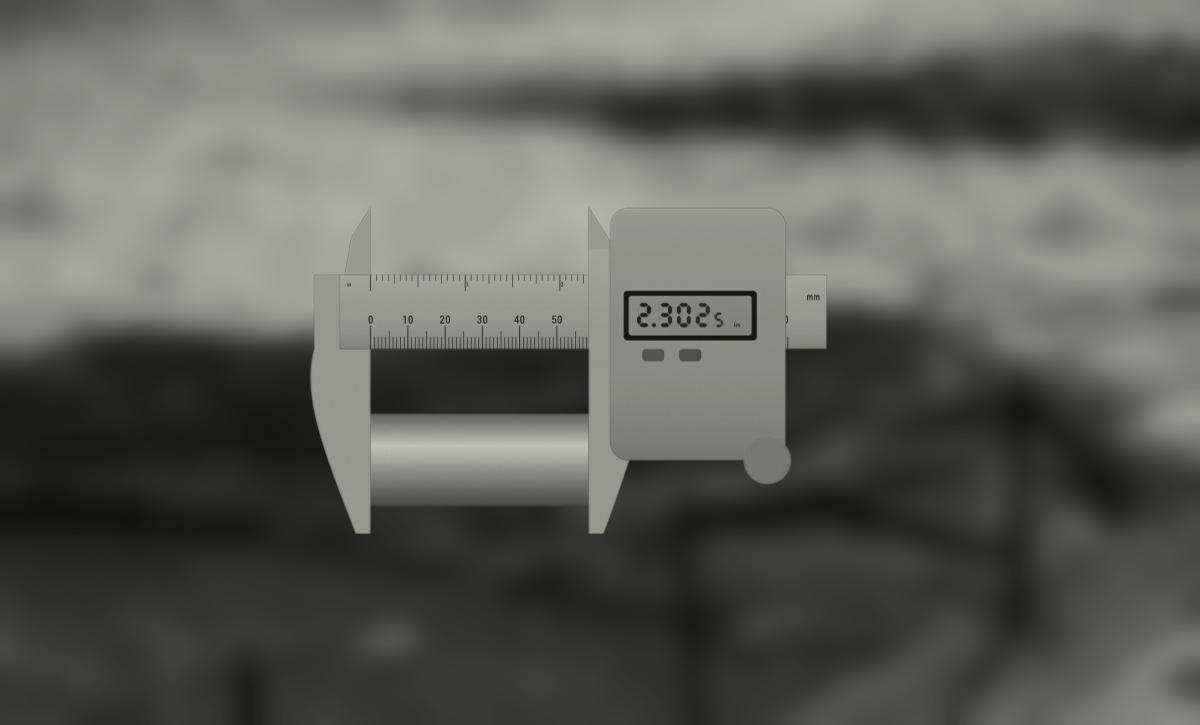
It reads 2.3025 in
